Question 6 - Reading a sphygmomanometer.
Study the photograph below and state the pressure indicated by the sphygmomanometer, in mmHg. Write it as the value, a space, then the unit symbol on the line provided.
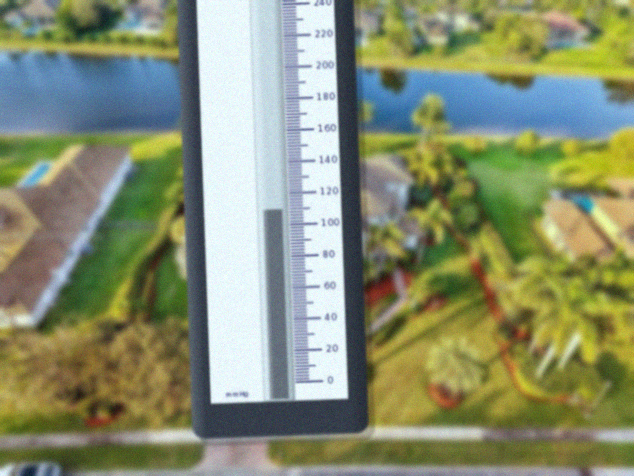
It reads 110 mmHg
